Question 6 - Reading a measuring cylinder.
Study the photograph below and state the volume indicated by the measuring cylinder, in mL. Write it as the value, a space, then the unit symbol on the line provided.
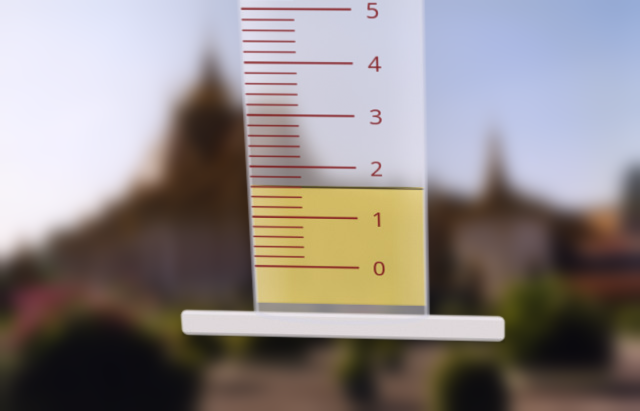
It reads 1.6 mL
